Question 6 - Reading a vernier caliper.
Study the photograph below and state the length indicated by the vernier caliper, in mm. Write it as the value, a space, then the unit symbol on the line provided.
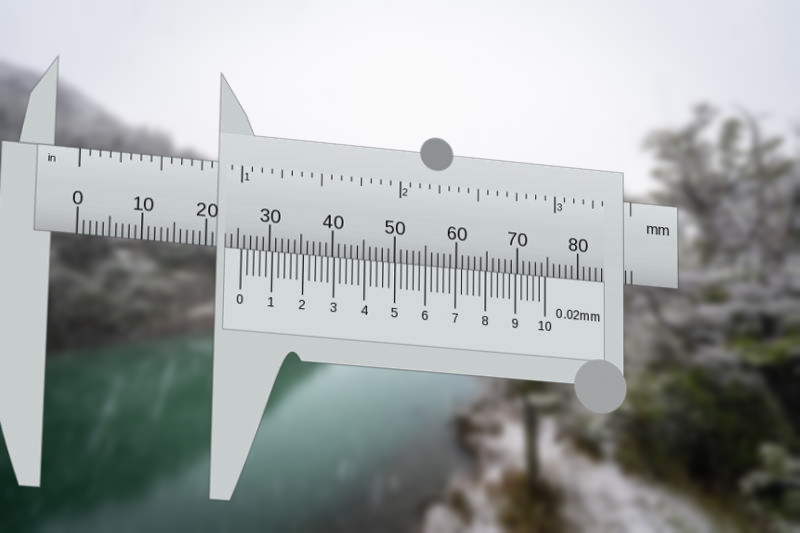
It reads 25.6 mm
